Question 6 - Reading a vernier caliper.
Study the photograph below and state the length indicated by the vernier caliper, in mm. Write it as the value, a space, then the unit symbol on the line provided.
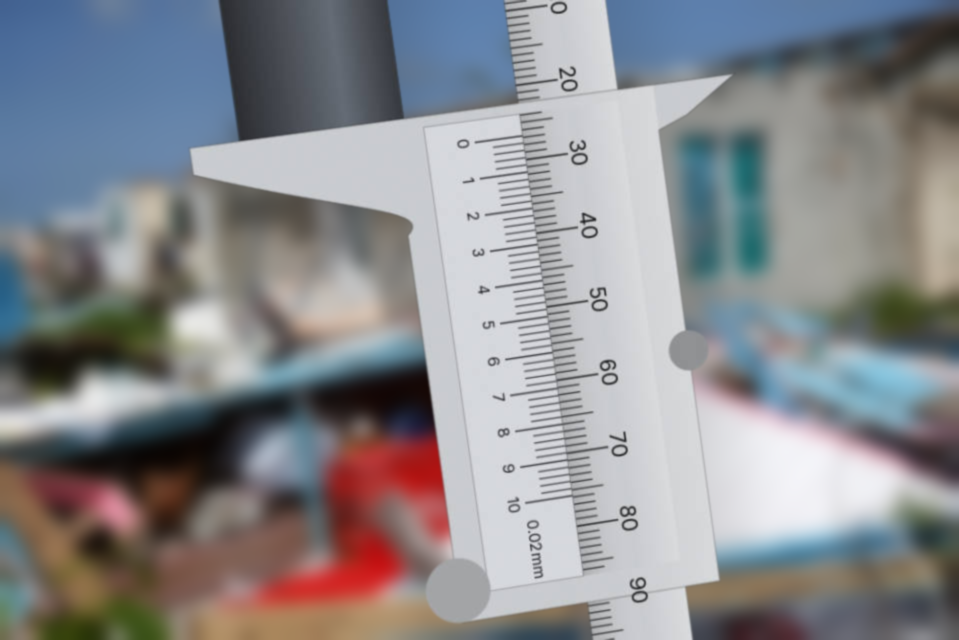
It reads 26.8 mm
